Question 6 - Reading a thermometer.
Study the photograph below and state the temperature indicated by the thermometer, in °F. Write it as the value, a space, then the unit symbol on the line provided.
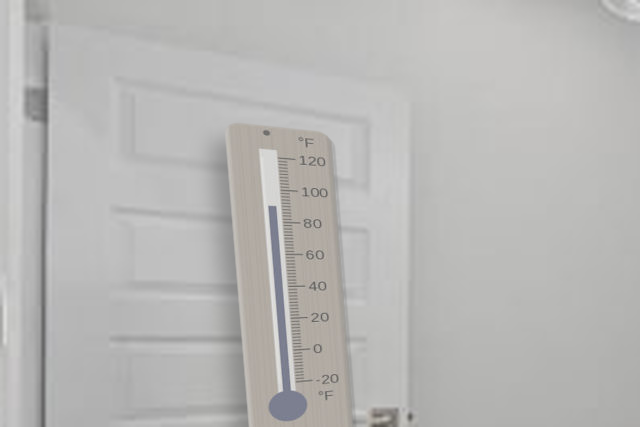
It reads 90 °F
